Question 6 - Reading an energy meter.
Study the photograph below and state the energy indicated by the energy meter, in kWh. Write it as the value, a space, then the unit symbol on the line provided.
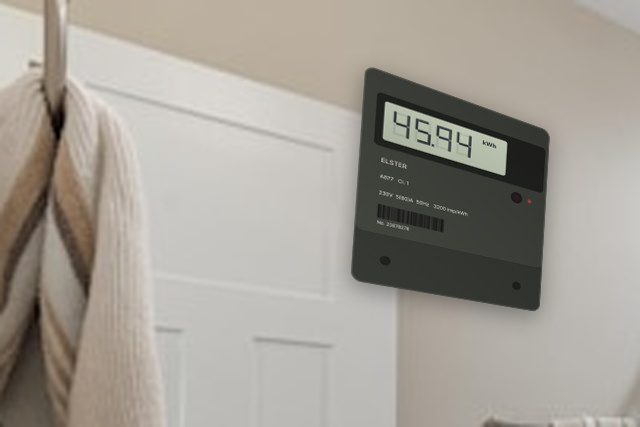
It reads 45.94 kWh
